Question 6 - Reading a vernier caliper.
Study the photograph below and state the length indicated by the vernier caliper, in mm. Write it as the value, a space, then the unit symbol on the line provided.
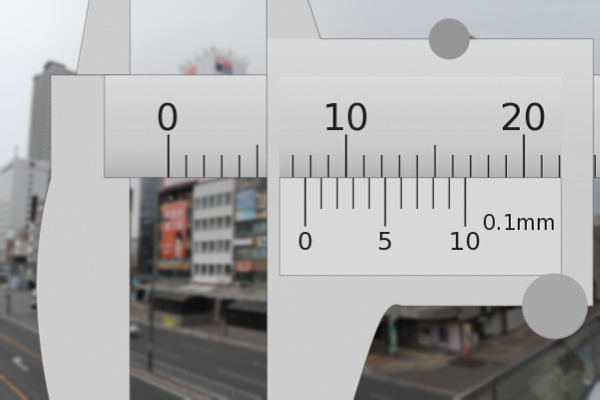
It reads 7.7 mm
